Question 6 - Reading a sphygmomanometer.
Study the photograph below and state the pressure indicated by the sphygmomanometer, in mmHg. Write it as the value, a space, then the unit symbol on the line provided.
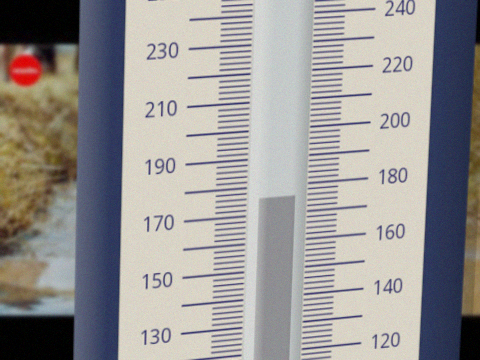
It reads 176 mmHg
